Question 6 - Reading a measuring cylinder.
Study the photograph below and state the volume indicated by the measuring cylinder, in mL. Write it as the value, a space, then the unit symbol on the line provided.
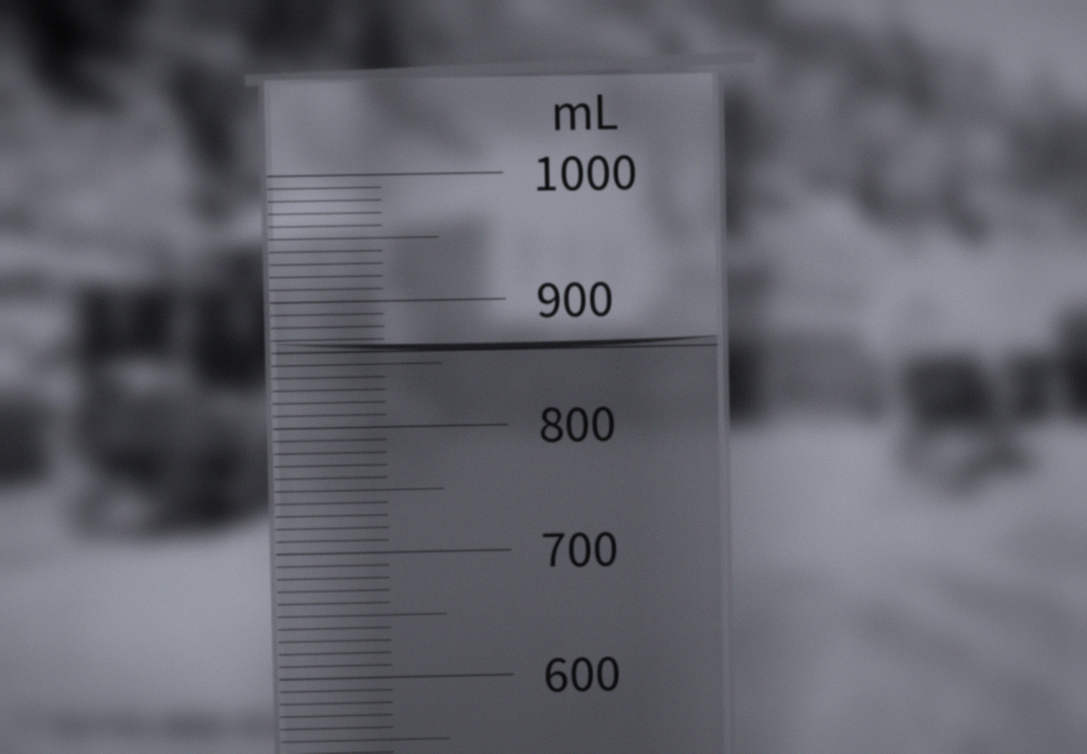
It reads 860 mL
